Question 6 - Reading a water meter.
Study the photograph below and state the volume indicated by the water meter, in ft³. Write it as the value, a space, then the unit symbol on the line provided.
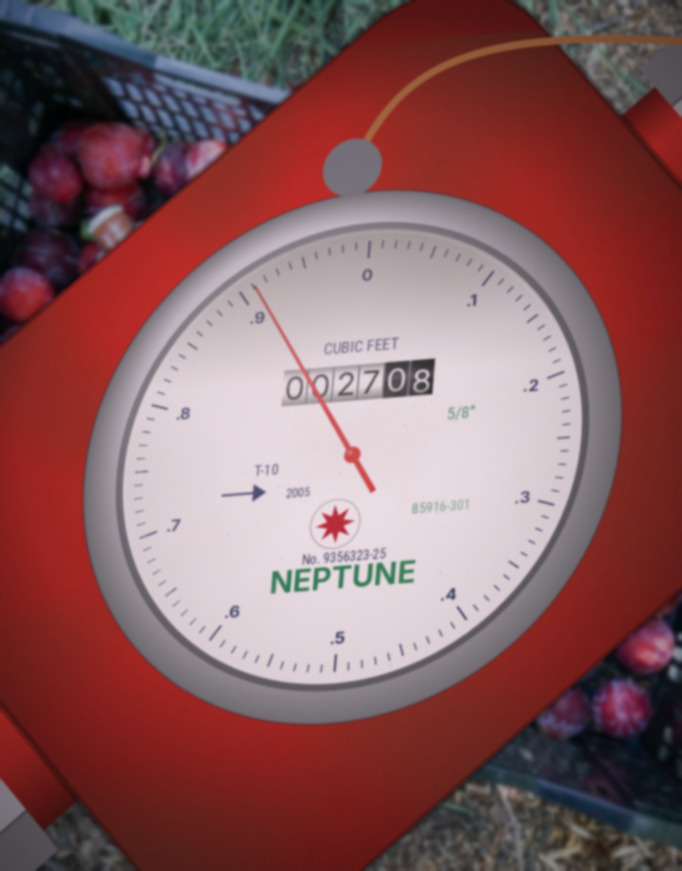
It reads 2707.91 ft³
